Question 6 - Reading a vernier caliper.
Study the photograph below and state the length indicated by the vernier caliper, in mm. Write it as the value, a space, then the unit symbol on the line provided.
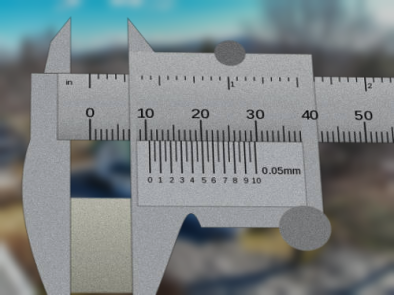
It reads 10.6 mm
